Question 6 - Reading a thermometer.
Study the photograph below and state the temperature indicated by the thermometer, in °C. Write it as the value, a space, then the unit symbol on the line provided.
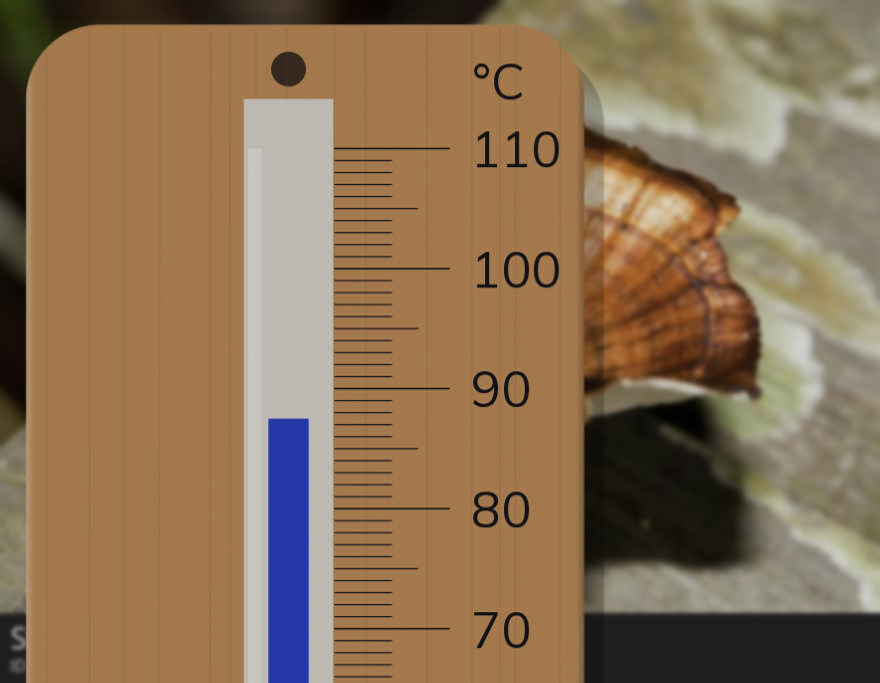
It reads 87.5 °C
